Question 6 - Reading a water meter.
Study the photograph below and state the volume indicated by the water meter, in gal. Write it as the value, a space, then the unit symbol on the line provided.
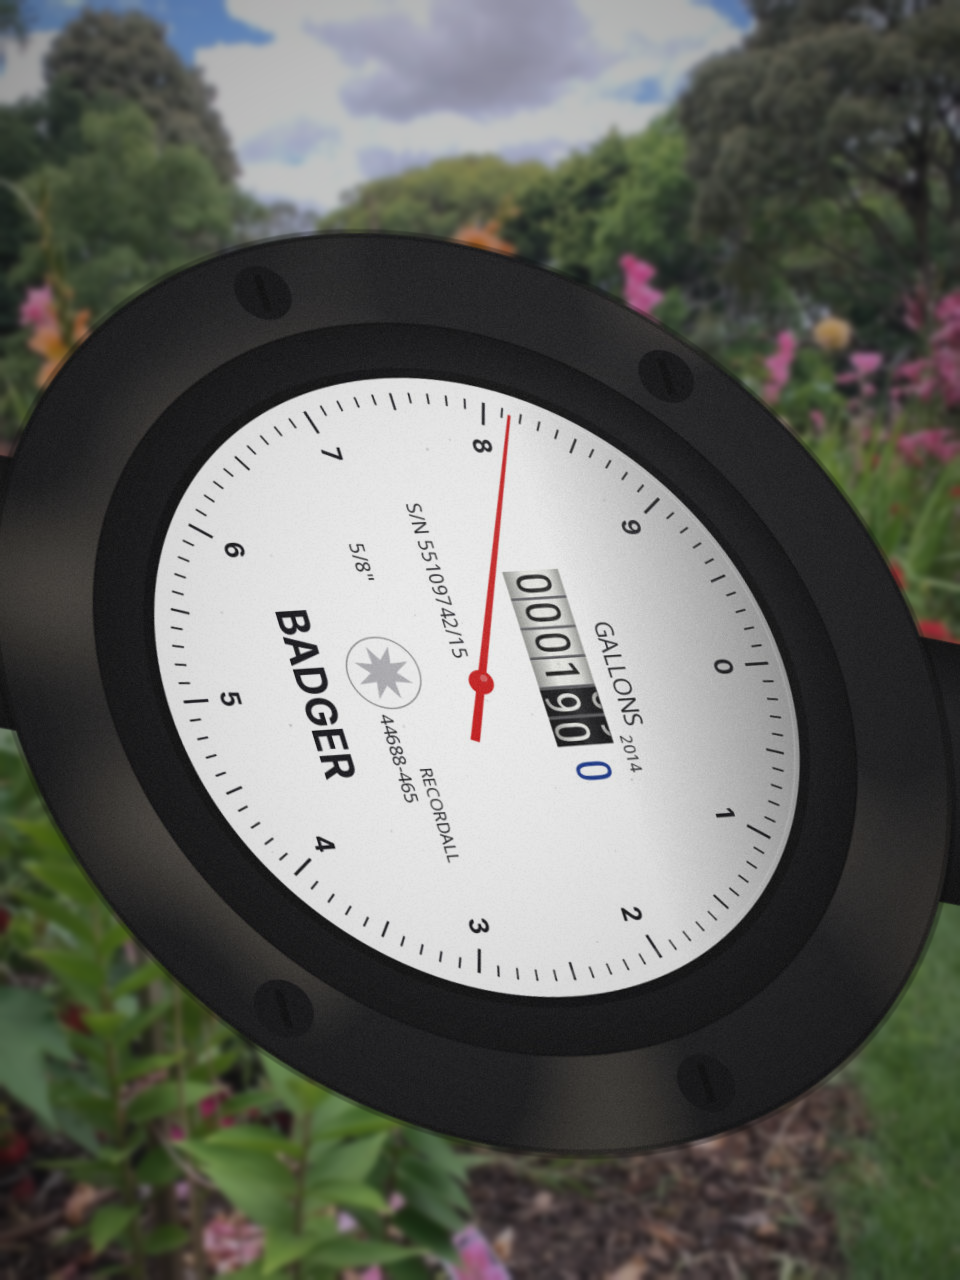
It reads 1898.1 gal
